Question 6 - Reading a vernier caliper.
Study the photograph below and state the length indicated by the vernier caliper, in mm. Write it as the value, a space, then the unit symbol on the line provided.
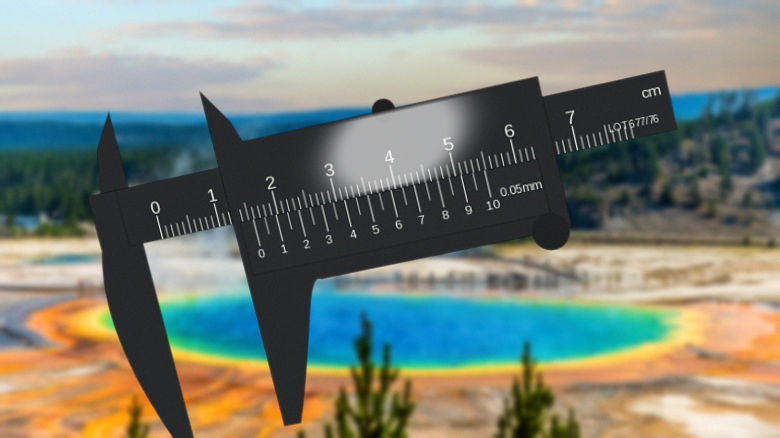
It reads 15.8 mm
